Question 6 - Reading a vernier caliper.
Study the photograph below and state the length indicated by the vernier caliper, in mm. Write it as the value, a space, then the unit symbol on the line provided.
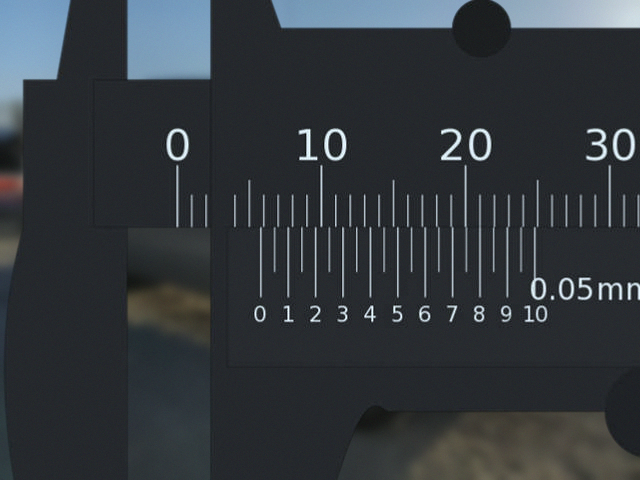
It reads 5.8 mm
